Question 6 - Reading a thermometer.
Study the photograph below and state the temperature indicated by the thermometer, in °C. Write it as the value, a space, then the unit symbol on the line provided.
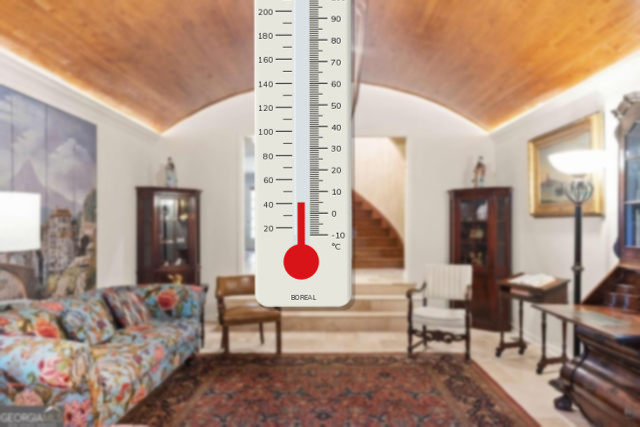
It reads 5 °C
